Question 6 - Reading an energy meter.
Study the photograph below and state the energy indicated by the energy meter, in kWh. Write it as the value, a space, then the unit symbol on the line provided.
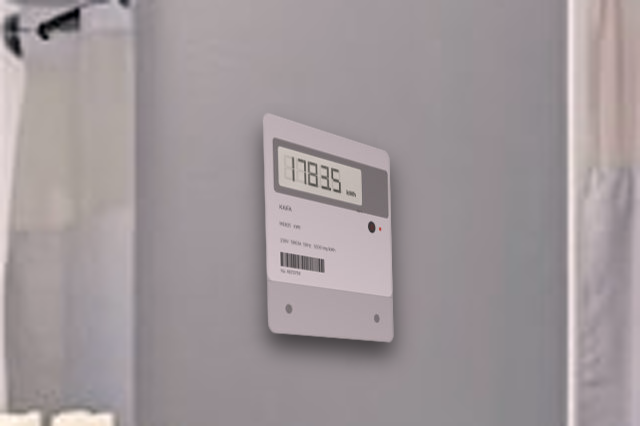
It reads 1783.5 kWh
